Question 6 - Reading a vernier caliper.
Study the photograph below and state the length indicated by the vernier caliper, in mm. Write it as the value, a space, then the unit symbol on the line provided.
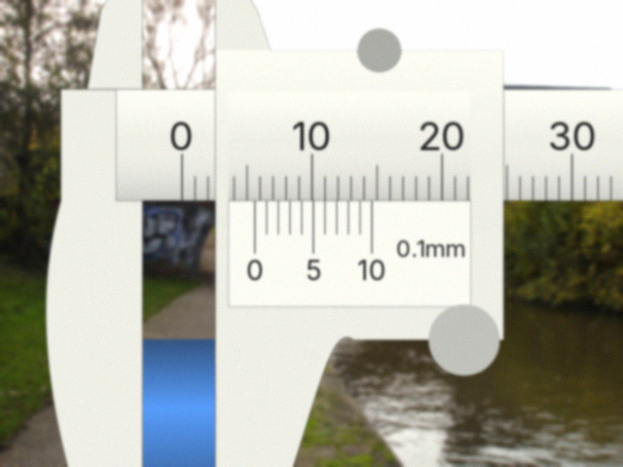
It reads 5.6 mm
